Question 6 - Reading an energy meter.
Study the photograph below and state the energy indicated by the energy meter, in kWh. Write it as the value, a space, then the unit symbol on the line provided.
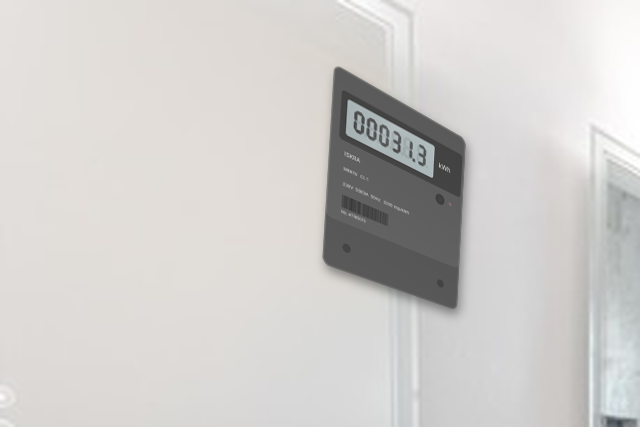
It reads 31.3 kWh
